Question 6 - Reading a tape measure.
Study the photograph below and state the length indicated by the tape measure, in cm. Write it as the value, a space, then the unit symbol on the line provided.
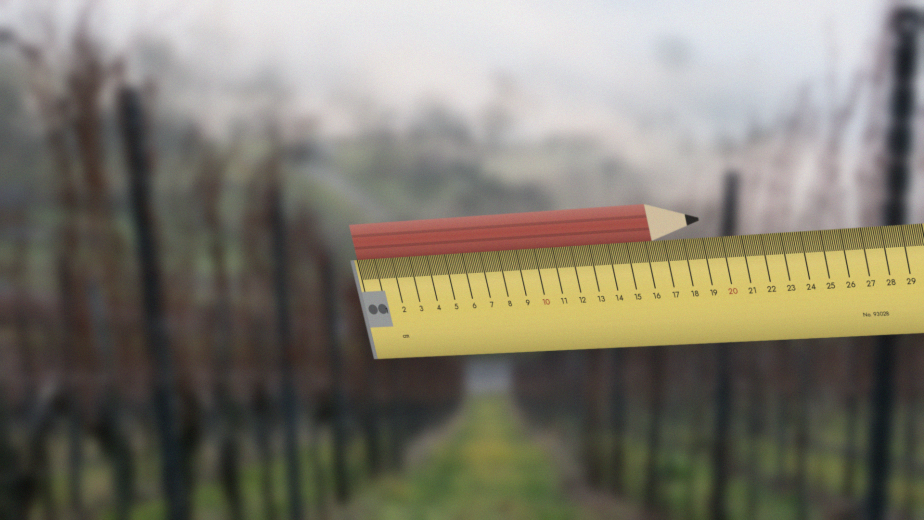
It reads 19 cm
